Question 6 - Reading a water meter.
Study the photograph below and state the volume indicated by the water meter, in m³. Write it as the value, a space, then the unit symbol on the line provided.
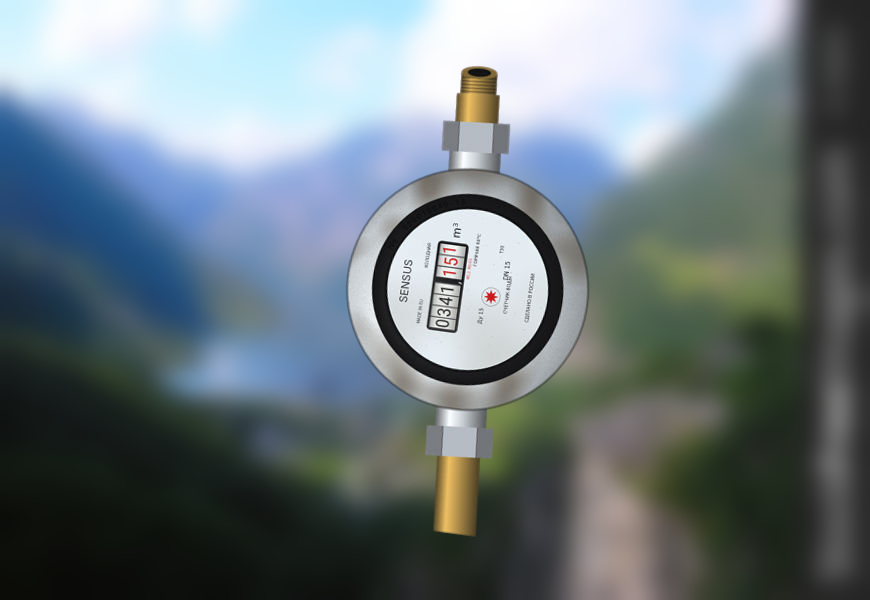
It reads 341.151 m³
